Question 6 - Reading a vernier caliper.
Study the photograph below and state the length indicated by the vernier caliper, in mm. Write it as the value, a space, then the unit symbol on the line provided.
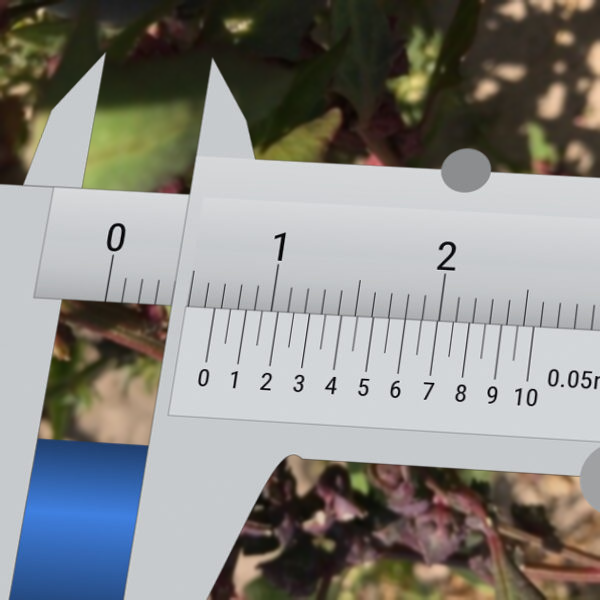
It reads 6.6 mm
